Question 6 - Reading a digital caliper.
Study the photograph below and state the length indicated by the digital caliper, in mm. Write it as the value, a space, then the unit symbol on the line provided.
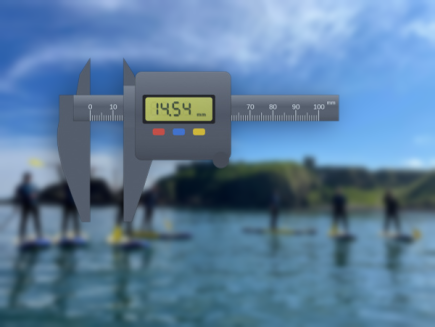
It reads 14.54 mm
